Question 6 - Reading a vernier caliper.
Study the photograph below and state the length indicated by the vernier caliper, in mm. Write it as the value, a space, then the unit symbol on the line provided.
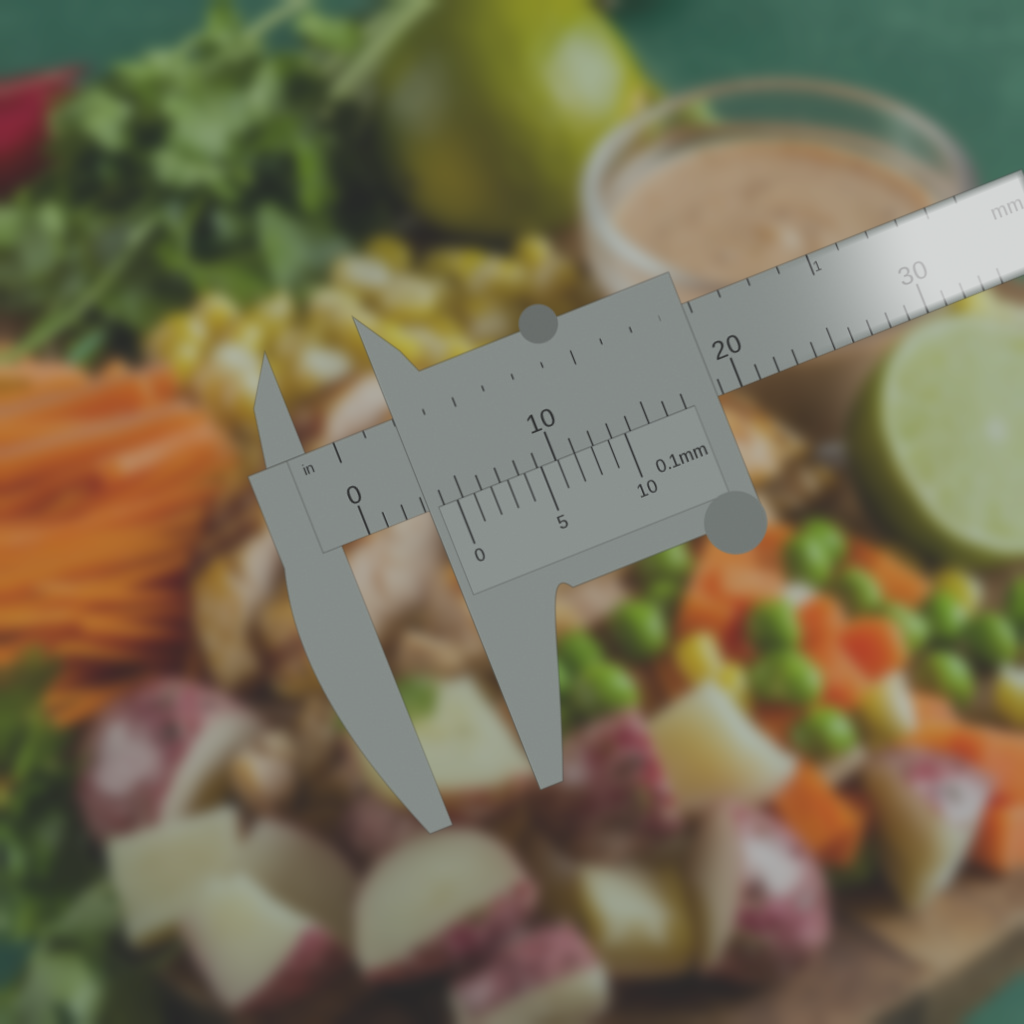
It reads 4.7 mm
